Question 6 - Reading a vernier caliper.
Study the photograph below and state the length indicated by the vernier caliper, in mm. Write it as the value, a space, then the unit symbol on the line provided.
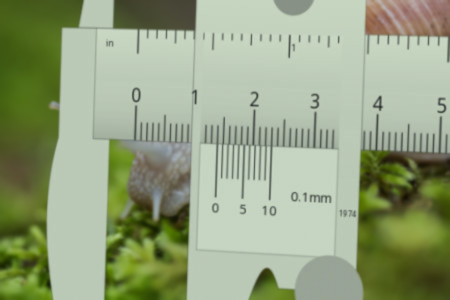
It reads 14.0 mm
